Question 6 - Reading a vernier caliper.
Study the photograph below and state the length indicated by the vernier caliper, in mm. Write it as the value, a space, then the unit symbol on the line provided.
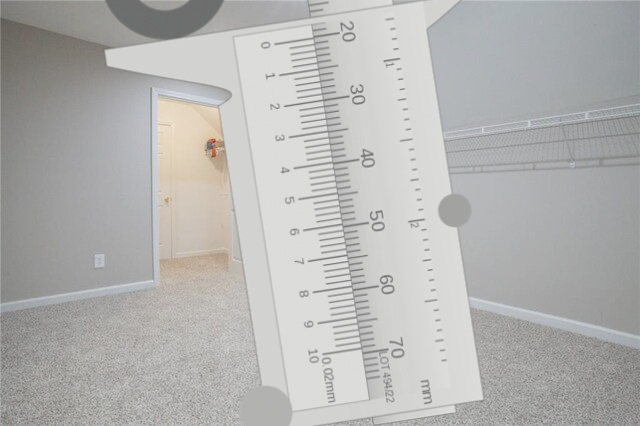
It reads 20.2 mm
